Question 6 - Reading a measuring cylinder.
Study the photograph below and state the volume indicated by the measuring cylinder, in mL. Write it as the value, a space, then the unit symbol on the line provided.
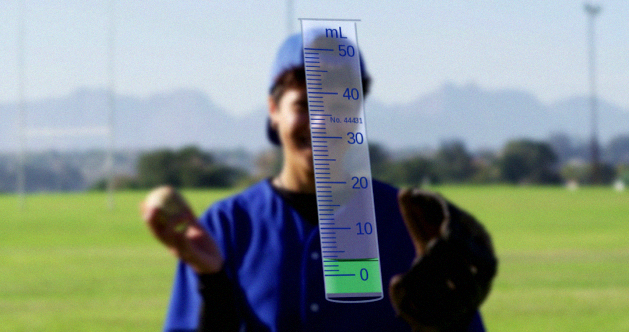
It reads 3 mL
